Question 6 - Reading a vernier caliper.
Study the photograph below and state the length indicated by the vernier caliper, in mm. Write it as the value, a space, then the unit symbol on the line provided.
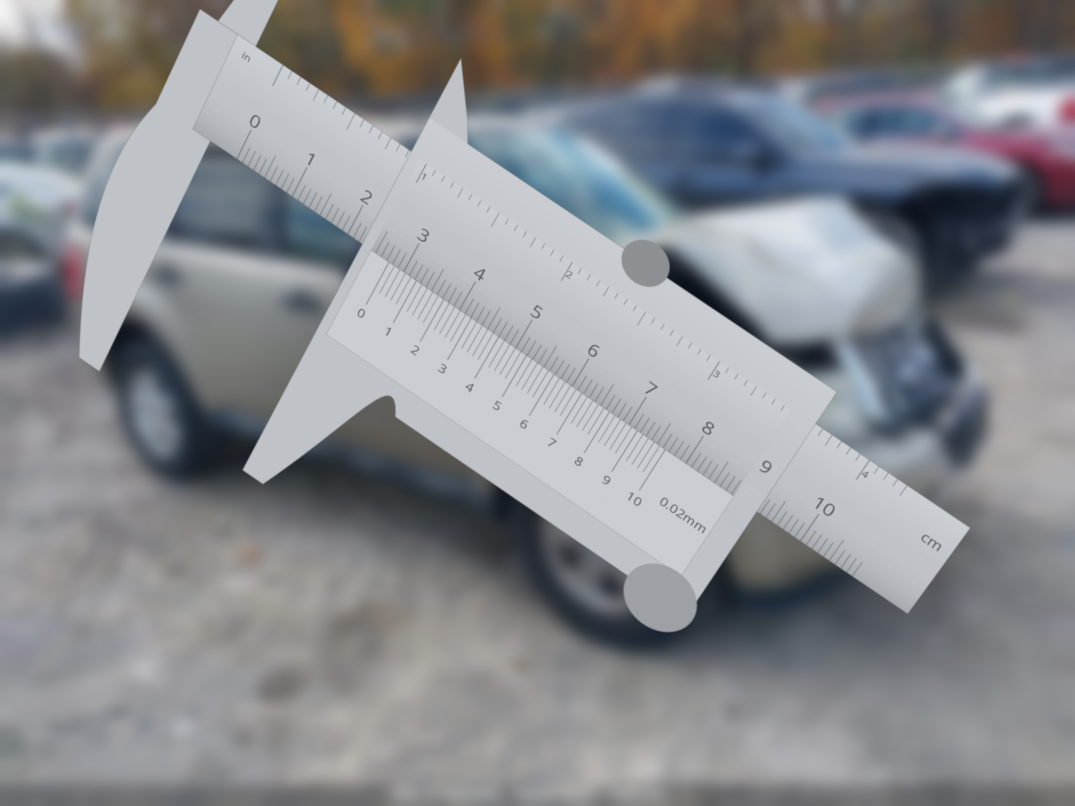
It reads 27.4 mm
